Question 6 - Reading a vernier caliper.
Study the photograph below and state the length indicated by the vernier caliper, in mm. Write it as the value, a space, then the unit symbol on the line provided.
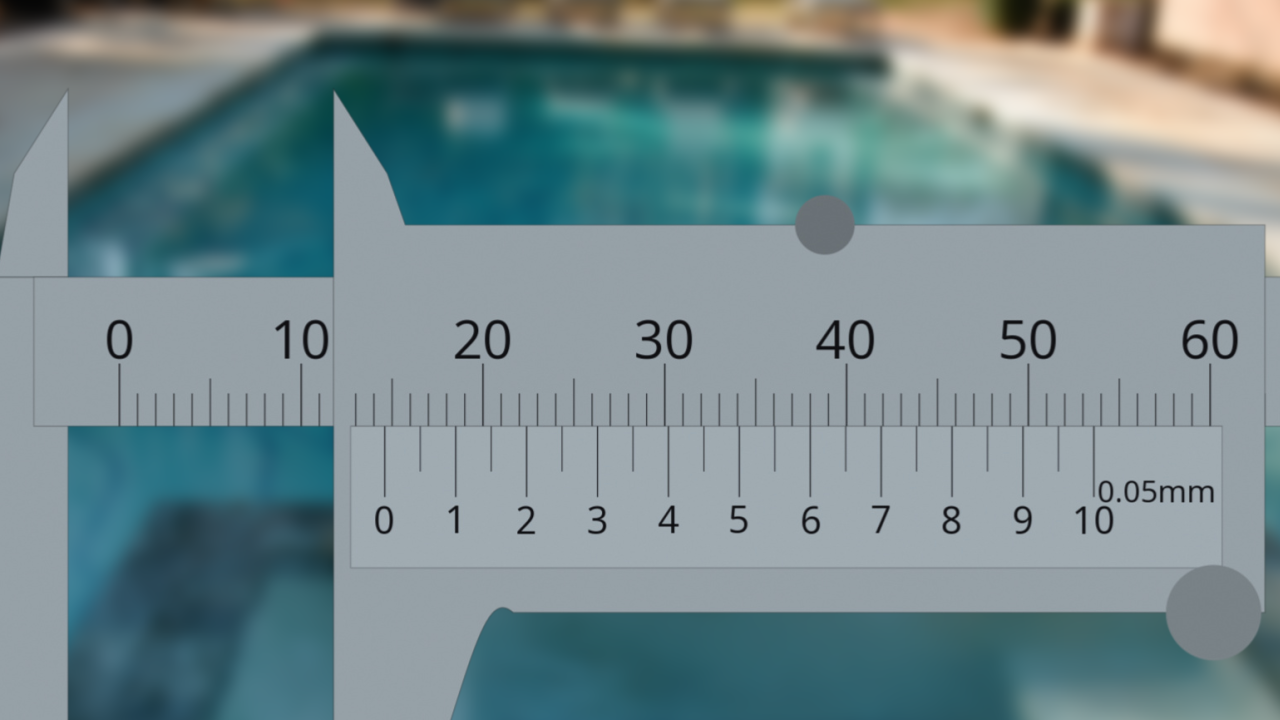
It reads 14.6 mm
